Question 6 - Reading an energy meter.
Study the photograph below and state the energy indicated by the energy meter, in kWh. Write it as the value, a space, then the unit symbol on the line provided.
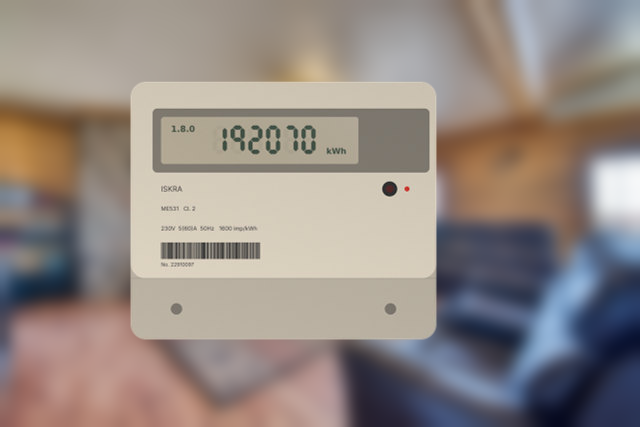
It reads 192070 kWh
